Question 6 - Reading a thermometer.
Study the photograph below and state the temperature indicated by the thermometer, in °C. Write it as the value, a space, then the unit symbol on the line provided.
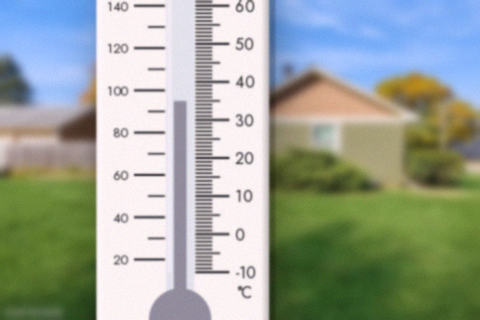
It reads 35 °C
